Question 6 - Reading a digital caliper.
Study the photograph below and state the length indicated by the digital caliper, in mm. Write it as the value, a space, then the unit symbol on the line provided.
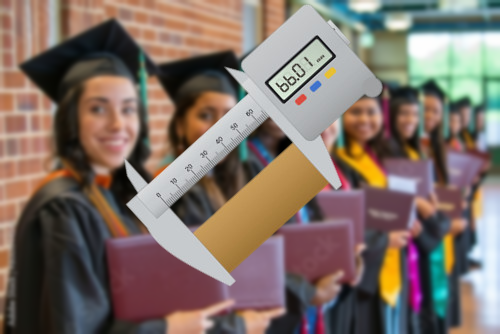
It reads 66.01 mm
